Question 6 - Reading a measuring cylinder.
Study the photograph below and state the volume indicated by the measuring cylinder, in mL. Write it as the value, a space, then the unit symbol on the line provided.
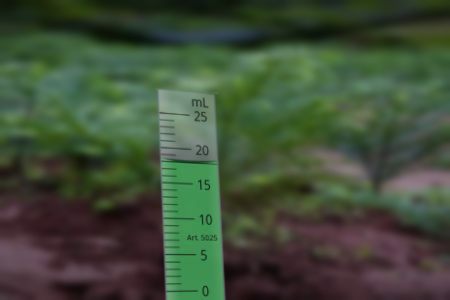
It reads 18 mL
